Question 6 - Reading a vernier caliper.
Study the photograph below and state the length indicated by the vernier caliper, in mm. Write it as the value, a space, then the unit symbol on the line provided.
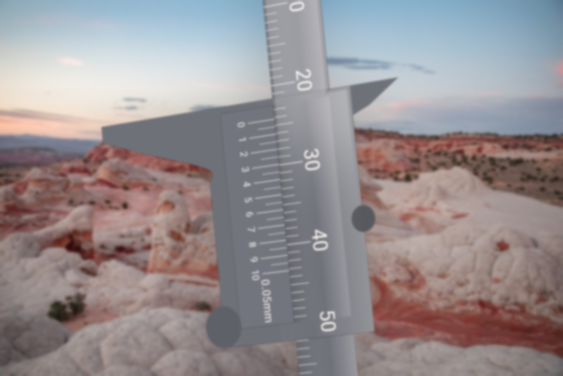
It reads 24.2 mm
